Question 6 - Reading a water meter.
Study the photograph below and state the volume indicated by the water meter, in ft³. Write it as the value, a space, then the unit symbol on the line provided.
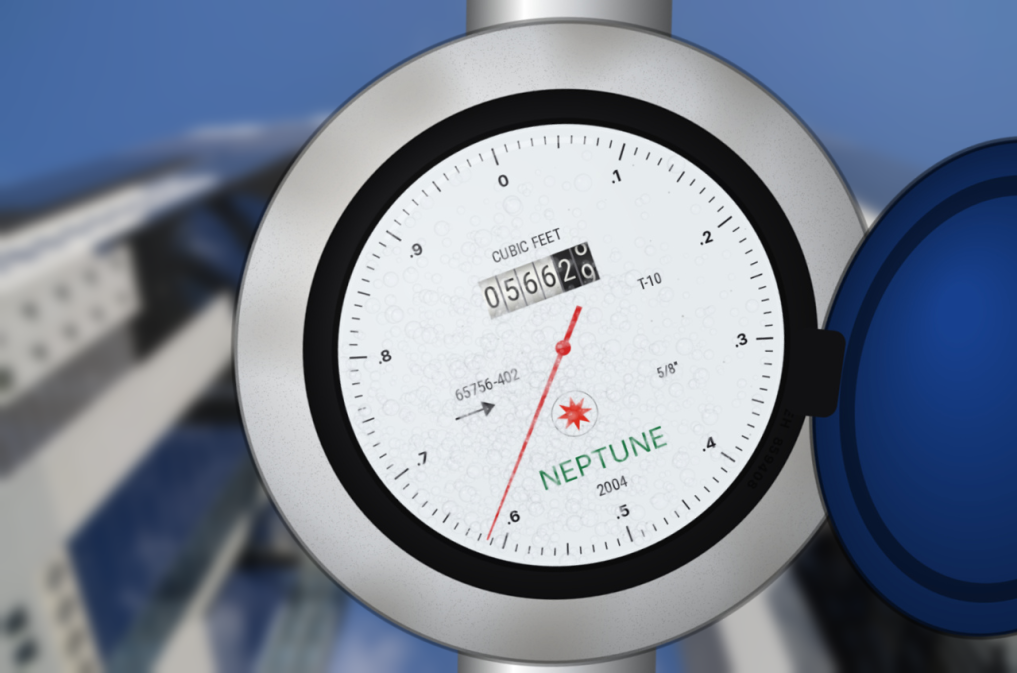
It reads 56628.61 ft³
